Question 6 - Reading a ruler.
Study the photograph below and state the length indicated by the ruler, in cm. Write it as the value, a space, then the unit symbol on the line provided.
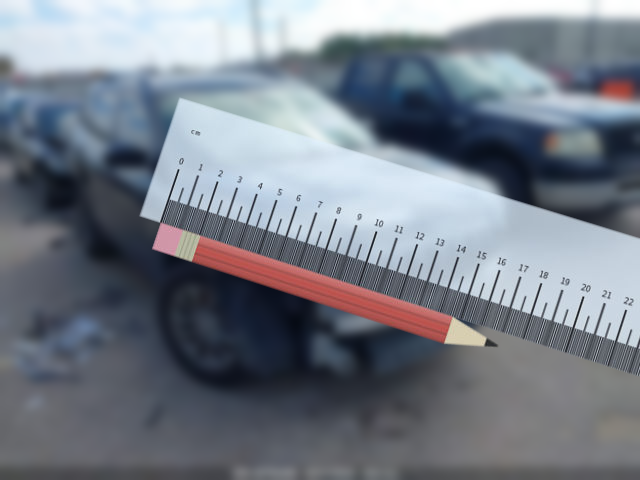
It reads 17 cm
